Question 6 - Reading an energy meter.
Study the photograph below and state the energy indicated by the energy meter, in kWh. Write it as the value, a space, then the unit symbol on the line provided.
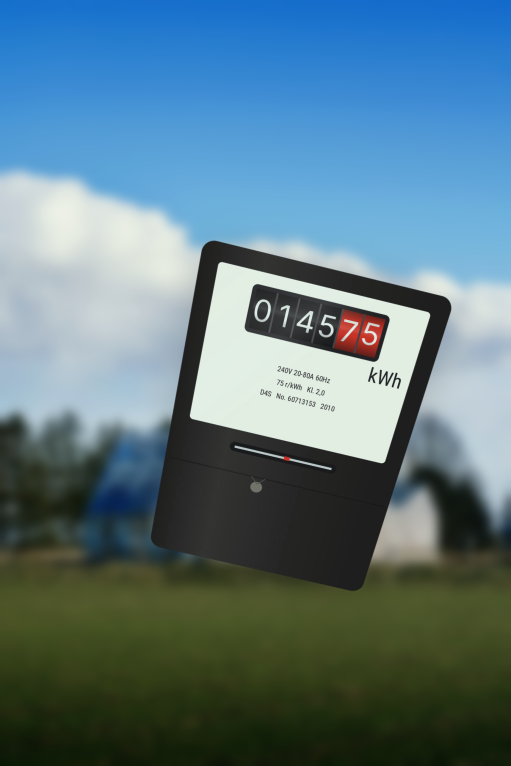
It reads 145.75 kWh
